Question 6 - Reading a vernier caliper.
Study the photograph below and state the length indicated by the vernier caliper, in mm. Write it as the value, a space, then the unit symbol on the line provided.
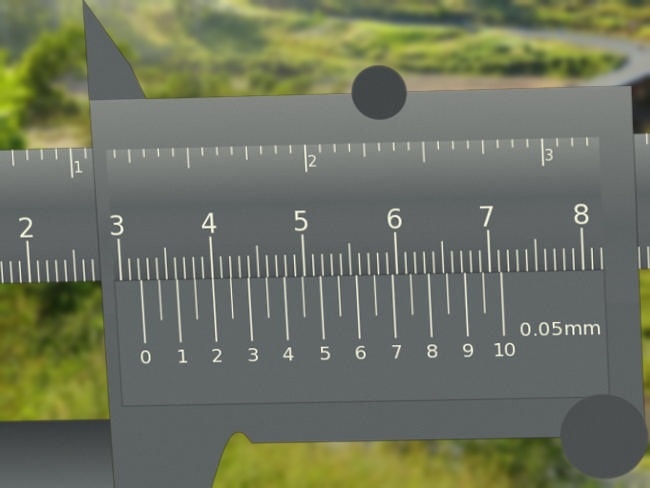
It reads 32.2 mm
